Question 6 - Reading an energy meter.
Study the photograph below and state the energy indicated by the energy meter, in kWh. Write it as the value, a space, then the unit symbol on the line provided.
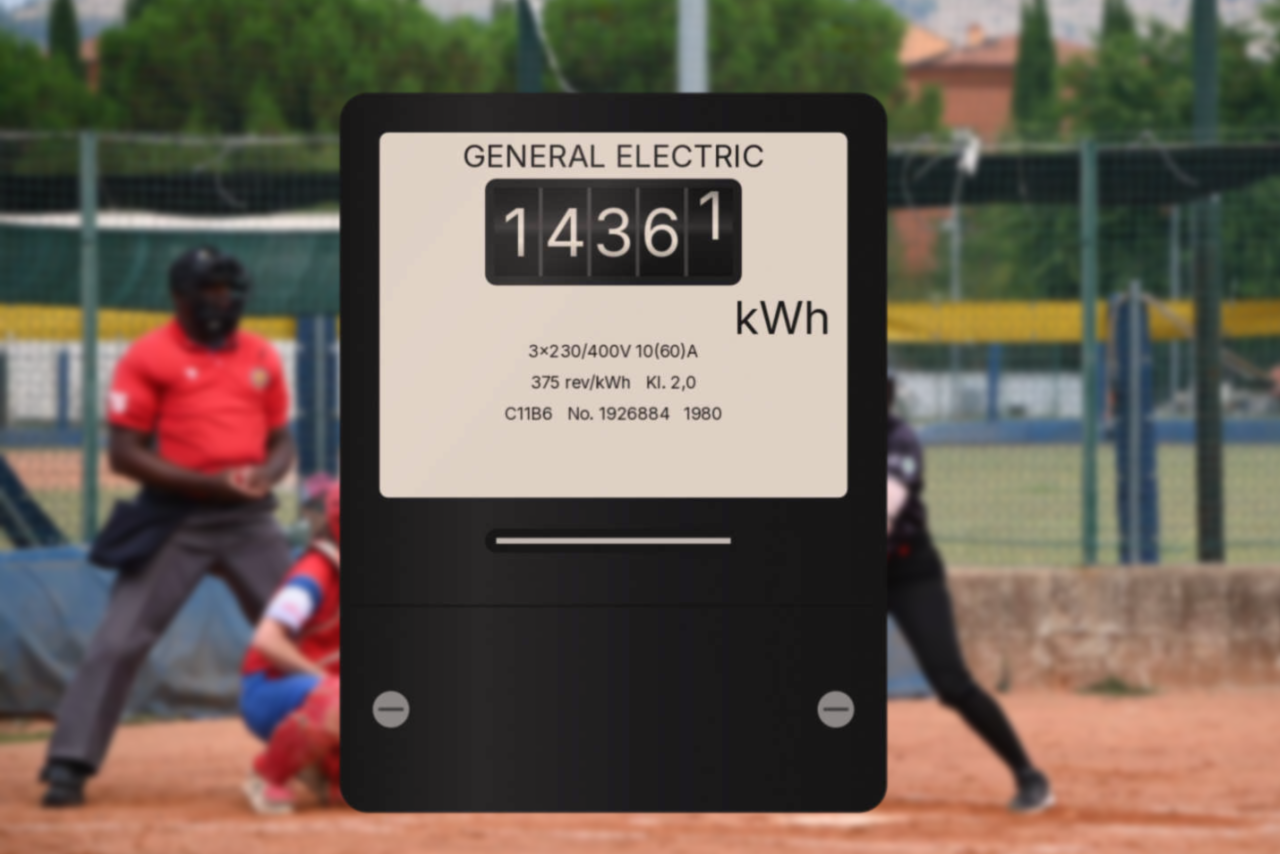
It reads 14361 kWh
